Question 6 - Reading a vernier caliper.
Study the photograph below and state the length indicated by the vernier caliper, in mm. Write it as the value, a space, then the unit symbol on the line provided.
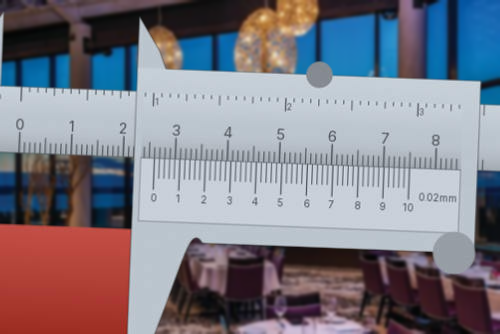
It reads 26.0 mm
